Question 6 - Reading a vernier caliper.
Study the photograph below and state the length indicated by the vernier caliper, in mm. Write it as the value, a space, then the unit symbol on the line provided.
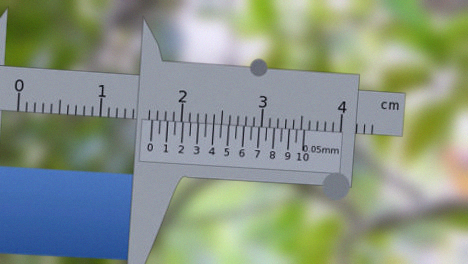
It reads 16.4 mm
